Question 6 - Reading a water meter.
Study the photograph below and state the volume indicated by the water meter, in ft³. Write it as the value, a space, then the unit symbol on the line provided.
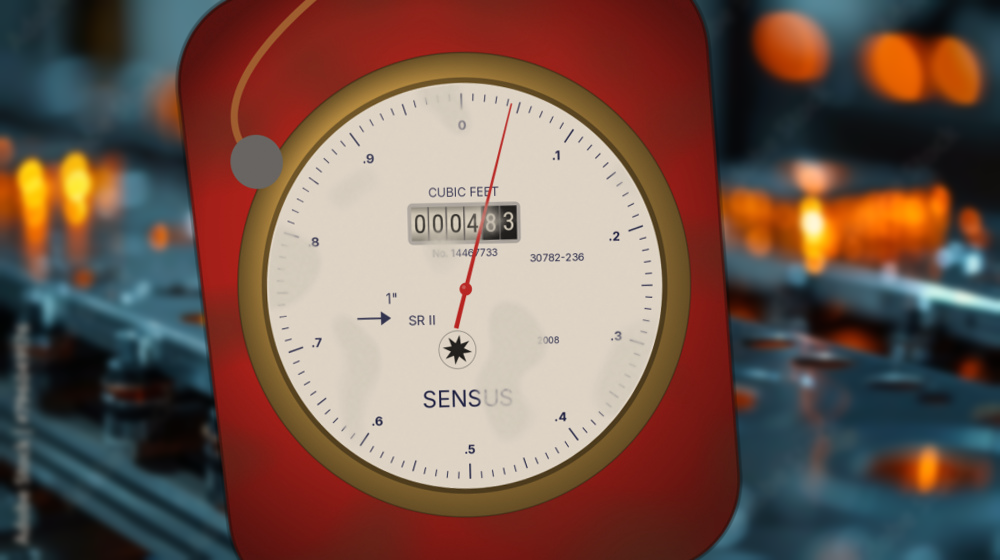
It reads 483.04 ft³
